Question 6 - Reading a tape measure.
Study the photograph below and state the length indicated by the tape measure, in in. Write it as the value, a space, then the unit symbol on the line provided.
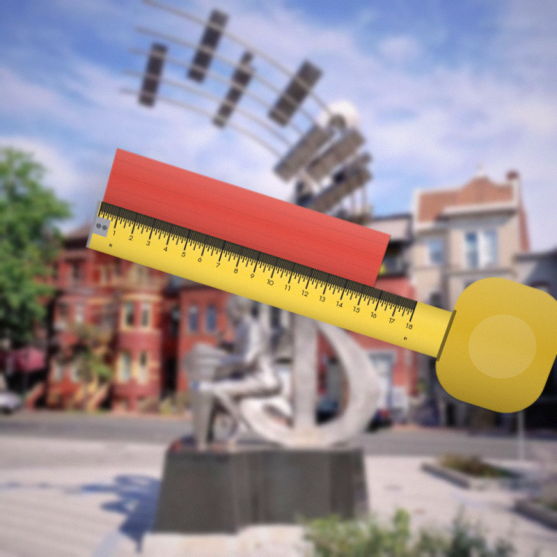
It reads 15.5 in
